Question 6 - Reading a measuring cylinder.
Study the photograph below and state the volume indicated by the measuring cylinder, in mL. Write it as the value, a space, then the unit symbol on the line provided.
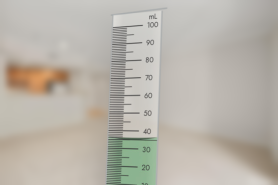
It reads 35 mL
